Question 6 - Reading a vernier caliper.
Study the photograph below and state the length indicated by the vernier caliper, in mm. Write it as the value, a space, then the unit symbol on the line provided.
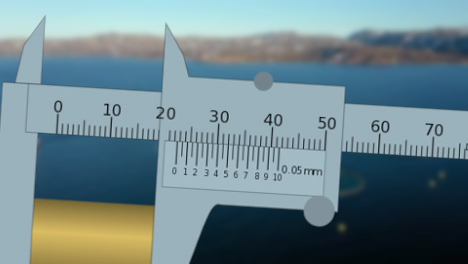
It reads 22.5 mm
